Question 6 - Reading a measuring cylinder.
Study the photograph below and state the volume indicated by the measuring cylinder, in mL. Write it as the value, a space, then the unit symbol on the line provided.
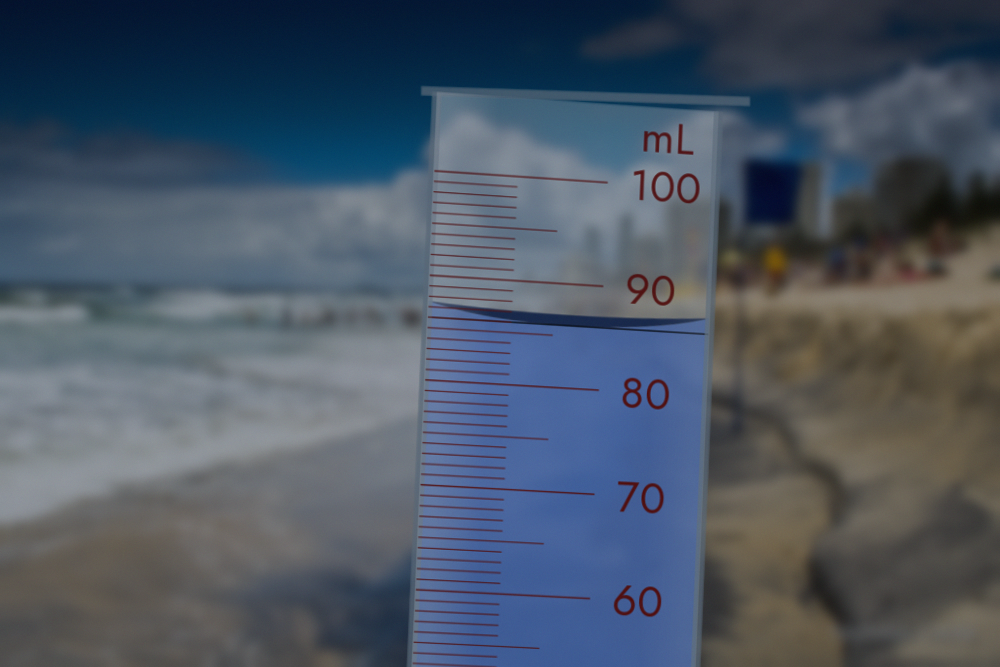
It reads 86 mL
